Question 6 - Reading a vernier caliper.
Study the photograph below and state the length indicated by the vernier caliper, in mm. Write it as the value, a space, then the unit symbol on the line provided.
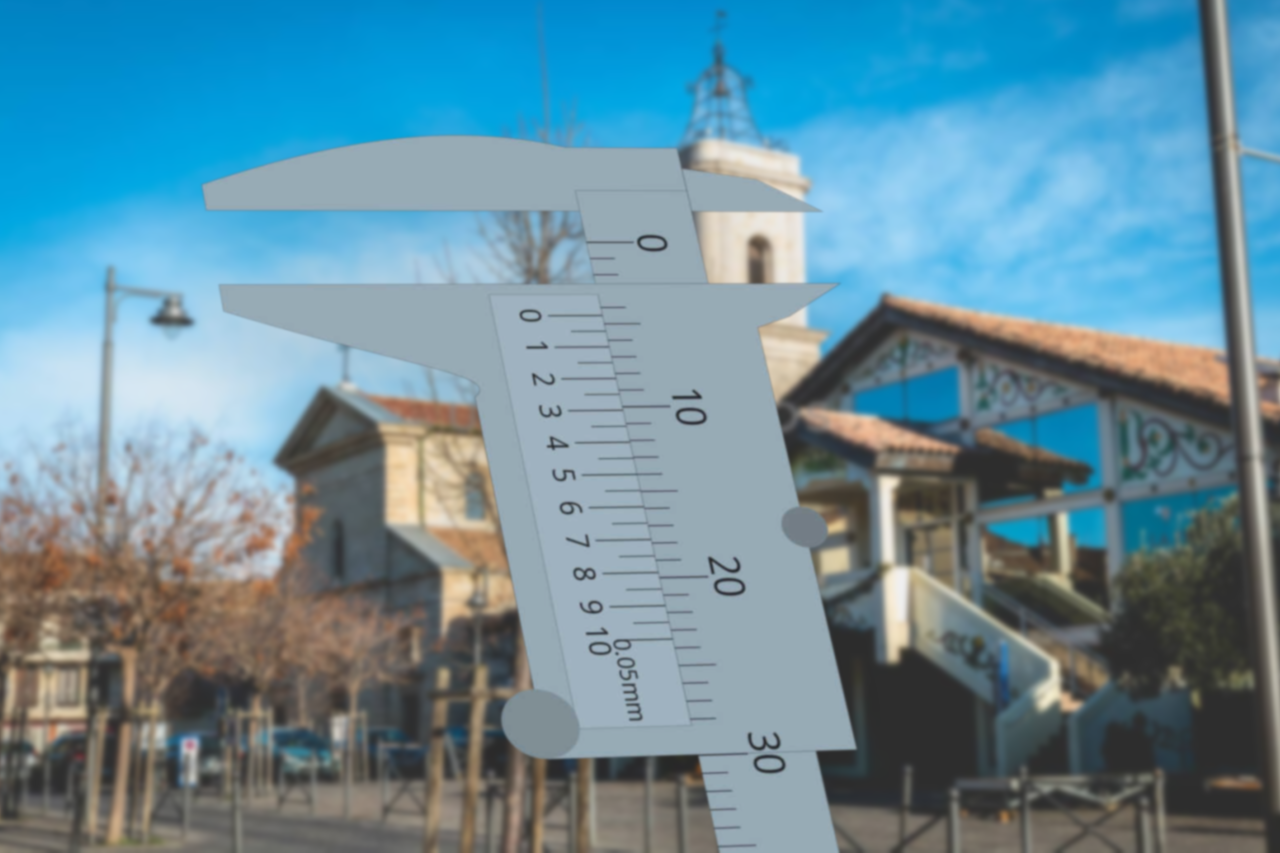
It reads 4.5 mm
